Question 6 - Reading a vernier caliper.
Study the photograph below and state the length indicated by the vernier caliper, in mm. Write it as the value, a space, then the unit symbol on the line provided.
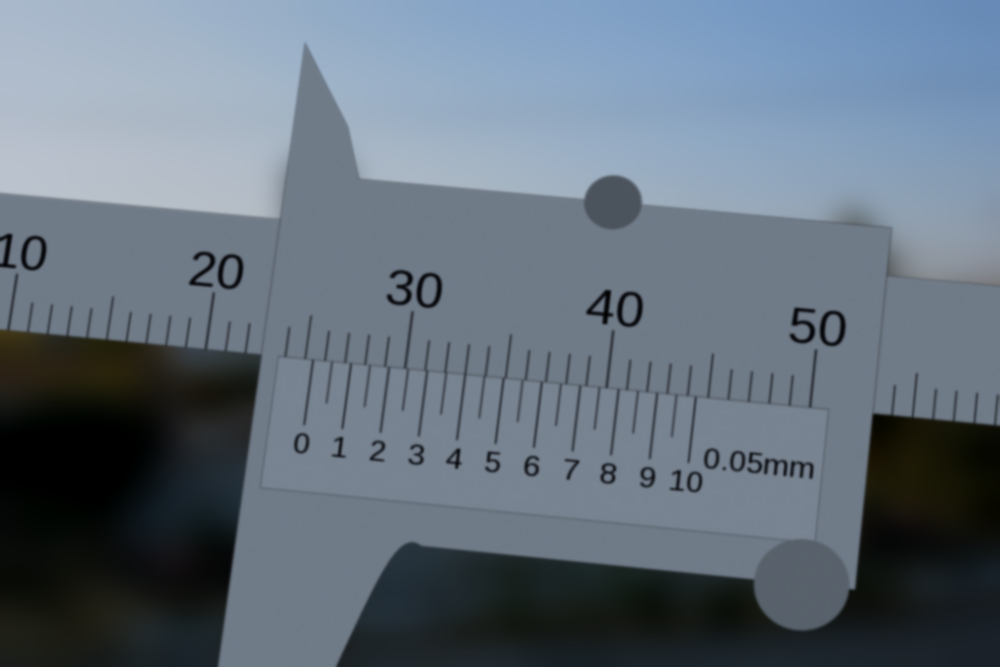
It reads 25.4 mm
